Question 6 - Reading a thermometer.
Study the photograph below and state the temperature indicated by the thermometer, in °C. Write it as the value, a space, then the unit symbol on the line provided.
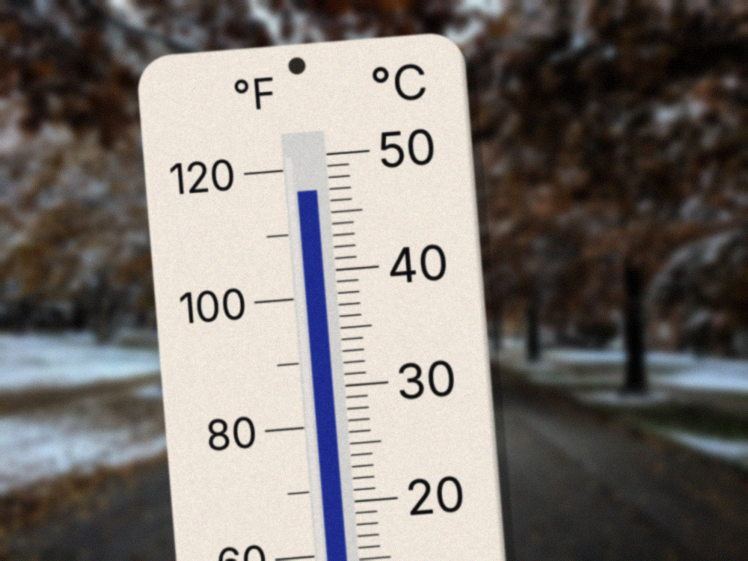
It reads 47 °C
